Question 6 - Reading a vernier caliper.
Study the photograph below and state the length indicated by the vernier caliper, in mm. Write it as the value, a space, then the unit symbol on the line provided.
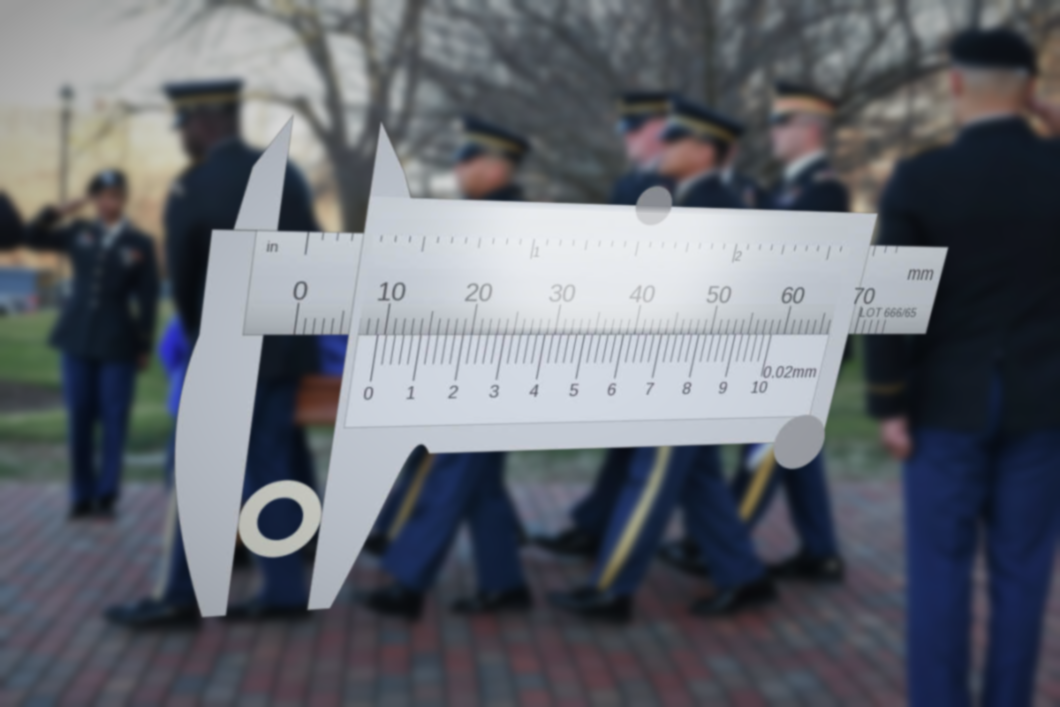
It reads 9.2 mm
